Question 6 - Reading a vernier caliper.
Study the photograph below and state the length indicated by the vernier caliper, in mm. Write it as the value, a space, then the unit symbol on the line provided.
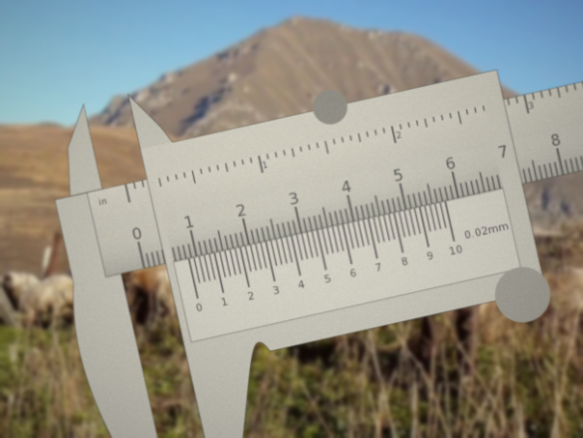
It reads 8.5 mm
